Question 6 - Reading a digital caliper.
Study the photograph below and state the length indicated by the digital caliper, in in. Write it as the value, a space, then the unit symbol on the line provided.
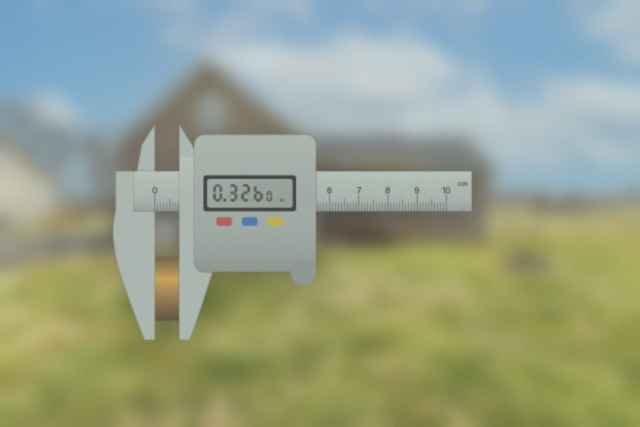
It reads 0.3260 in
